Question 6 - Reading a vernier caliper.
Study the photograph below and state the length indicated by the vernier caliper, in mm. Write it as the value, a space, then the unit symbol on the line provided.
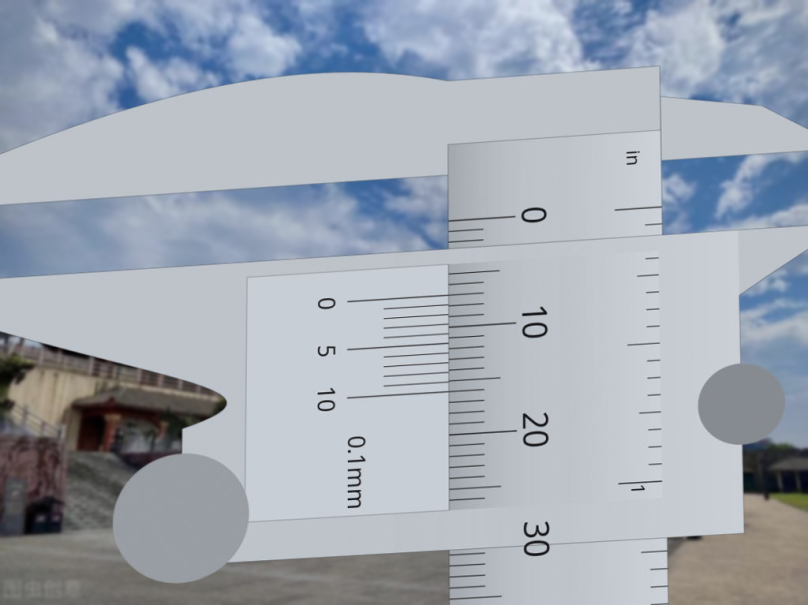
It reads 7.0 mm
